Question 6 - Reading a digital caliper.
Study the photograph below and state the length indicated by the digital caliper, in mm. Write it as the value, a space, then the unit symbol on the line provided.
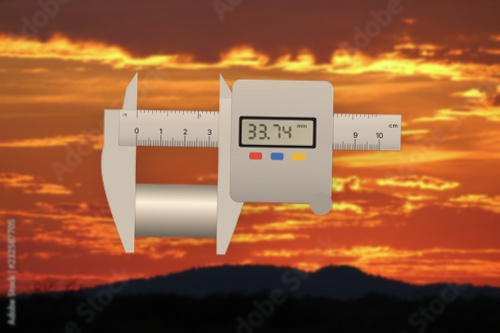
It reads 33.74 mm
